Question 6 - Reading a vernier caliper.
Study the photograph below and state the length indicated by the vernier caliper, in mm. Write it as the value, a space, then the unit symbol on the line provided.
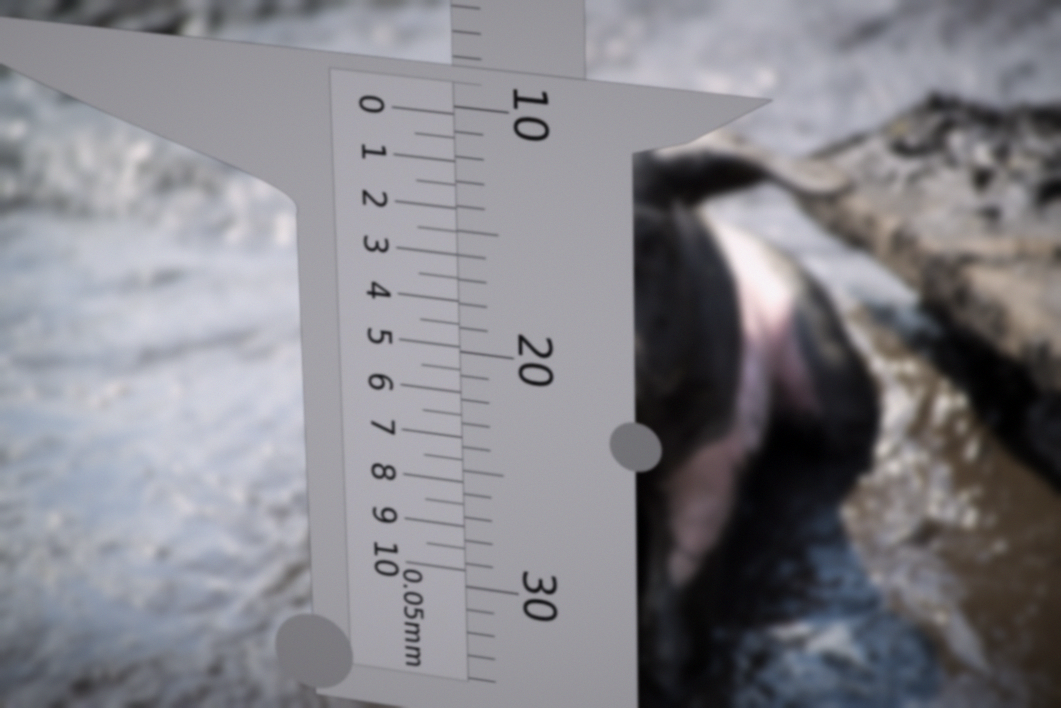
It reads 10.3 mm
